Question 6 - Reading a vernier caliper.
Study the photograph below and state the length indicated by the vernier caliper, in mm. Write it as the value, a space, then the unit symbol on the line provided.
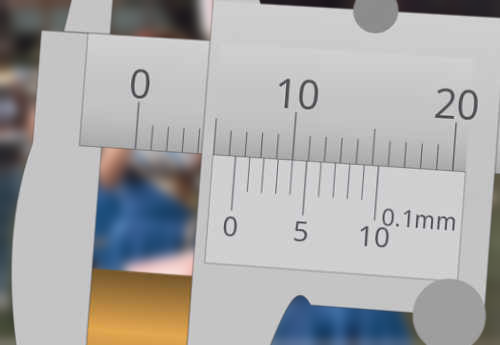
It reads 6.4 mm
